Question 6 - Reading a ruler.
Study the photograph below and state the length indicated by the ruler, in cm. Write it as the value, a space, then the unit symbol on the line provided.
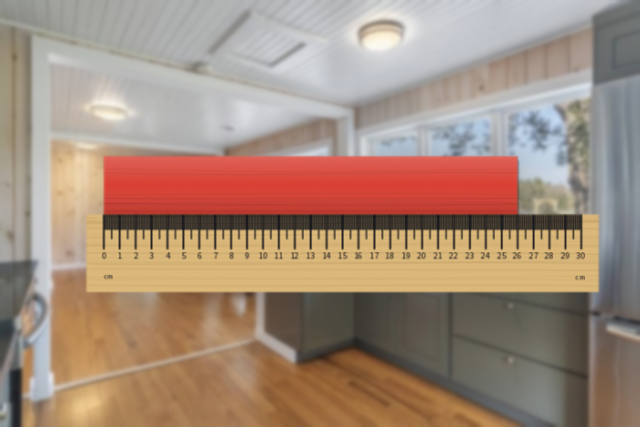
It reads 26 cm
